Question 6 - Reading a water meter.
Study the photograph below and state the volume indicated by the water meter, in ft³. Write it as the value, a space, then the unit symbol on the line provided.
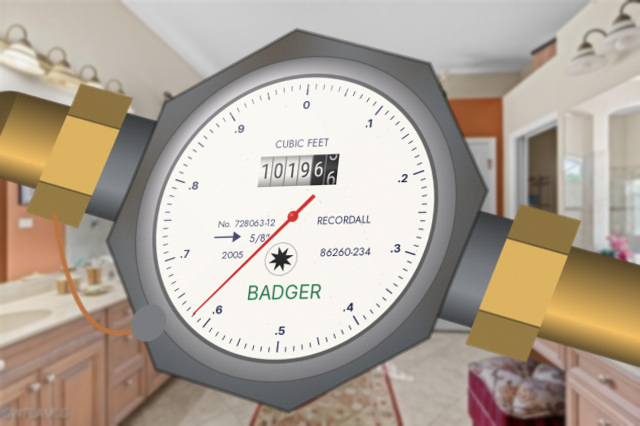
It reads 101965.62 ft³
